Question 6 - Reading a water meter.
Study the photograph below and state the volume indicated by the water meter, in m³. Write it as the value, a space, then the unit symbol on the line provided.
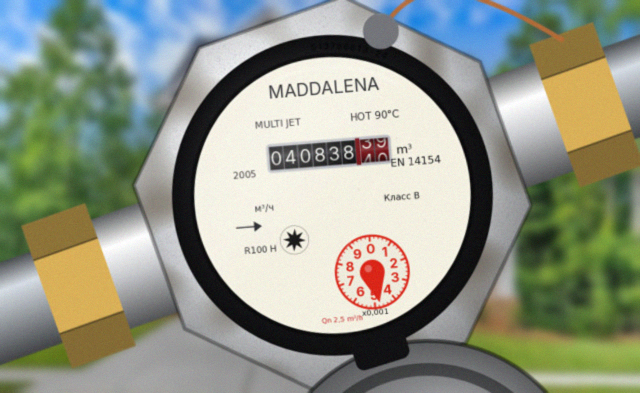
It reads 40838.394 m³
